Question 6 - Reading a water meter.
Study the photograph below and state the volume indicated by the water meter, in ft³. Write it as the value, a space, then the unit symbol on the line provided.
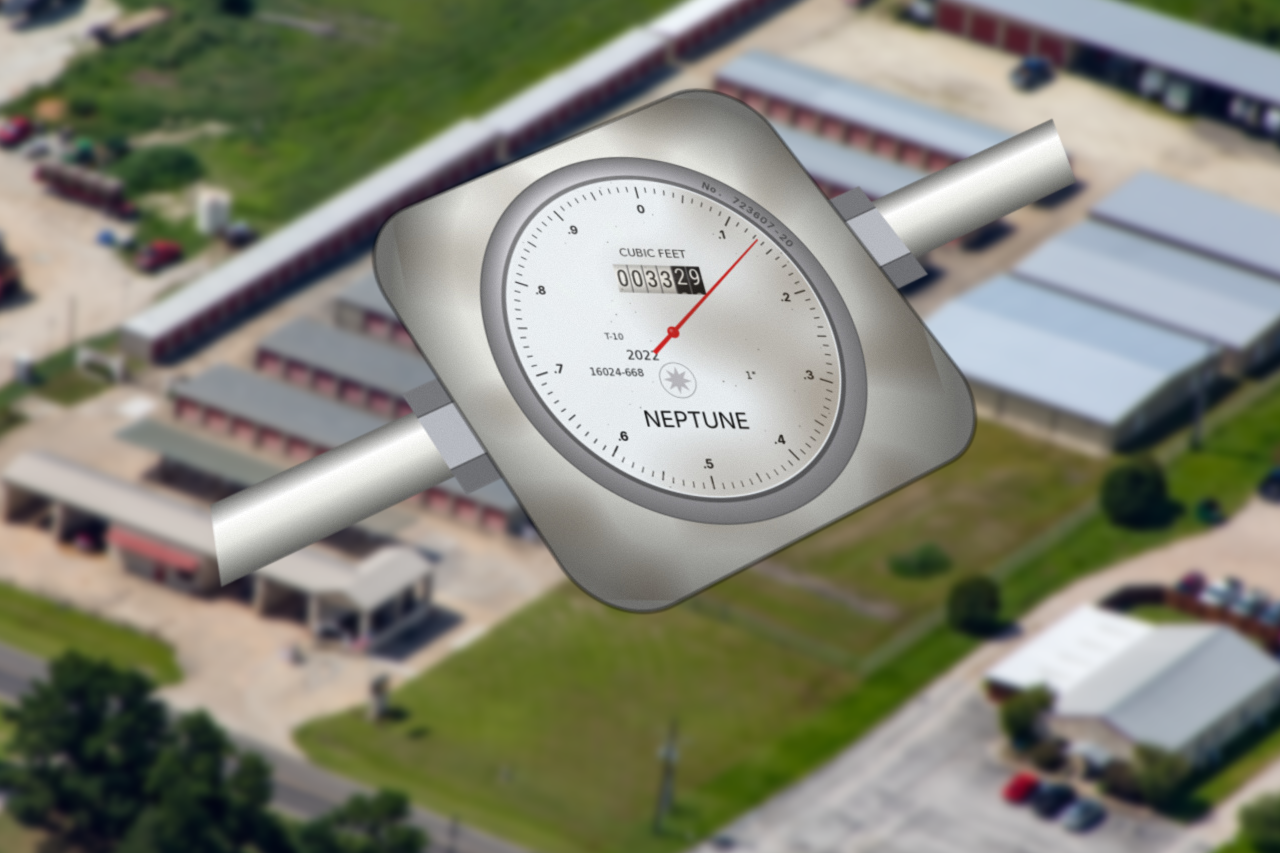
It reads 3329.13 ft³
